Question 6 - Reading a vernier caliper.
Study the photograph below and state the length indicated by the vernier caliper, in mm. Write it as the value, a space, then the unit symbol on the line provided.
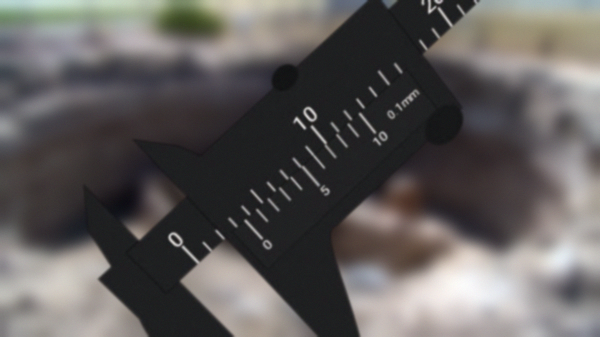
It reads 3.6 mm
